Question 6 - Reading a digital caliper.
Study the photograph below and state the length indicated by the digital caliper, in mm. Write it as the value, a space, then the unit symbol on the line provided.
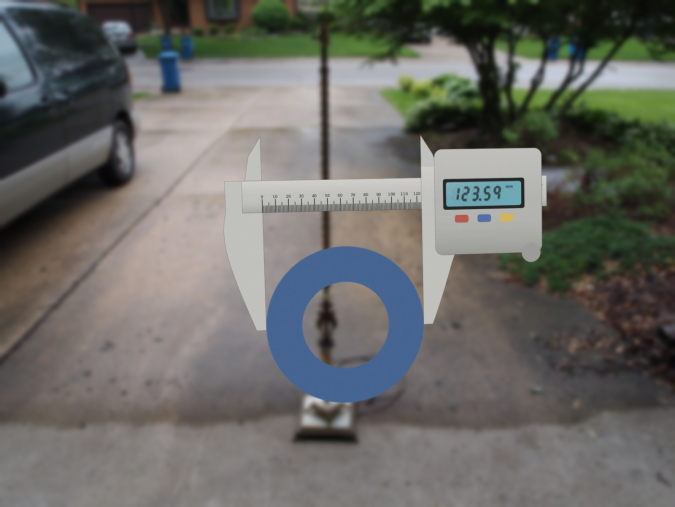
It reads 123.59 mm
